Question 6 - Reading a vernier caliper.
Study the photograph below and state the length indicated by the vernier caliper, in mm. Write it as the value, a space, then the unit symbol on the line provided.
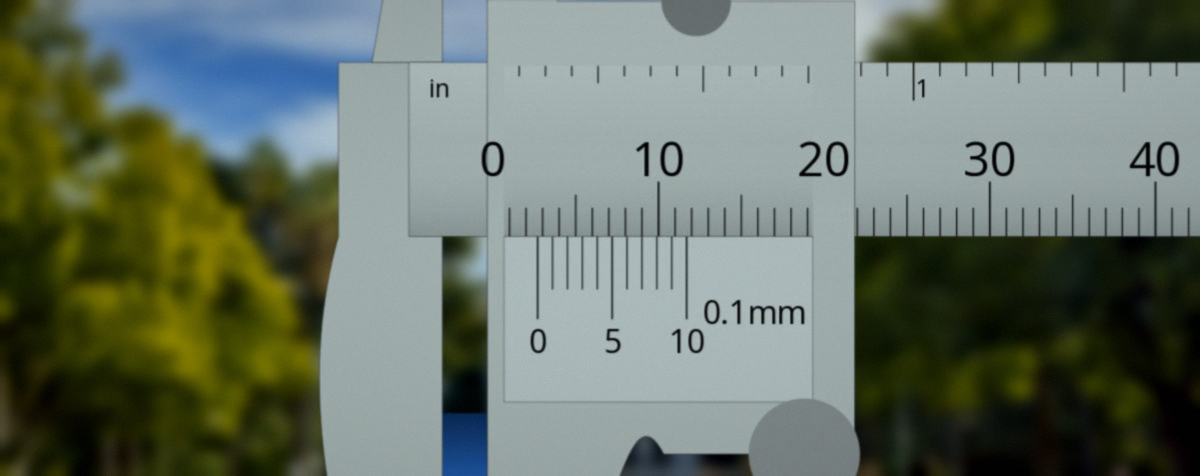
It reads 2.7 mm
